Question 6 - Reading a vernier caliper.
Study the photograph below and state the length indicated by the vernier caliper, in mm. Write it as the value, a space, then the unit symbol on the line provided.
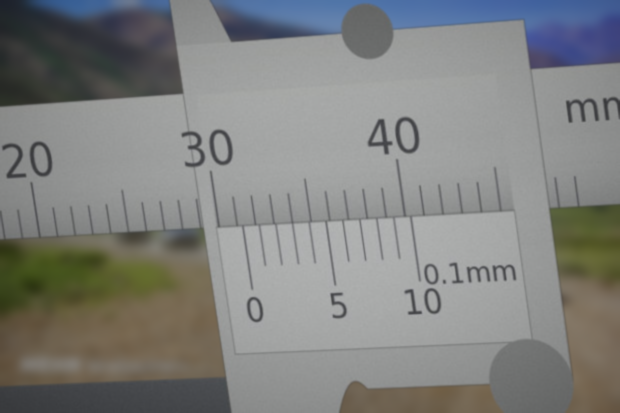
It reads 31.3 mm
